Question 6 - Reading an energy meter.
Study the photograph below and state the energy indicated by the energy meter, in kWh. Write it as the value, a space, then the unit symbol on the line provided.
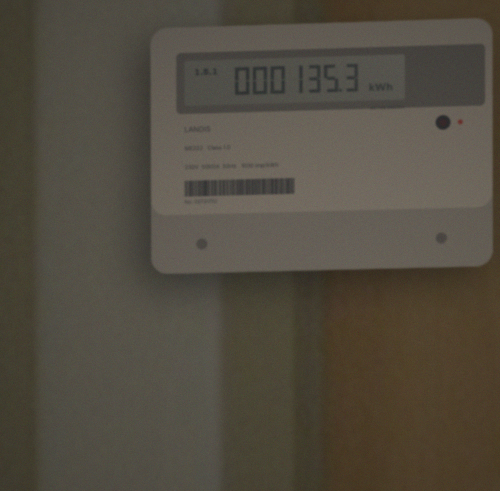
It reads 135.3 kWh
